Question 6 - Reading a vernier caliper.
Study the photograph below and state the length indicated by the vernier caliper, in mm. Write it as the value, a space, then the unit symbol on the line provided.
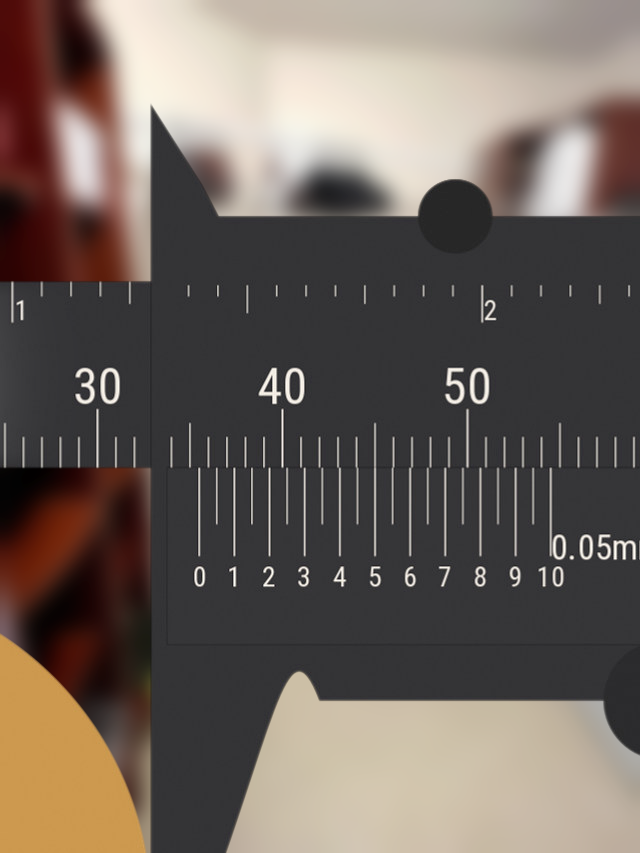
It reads 35.5 mm
